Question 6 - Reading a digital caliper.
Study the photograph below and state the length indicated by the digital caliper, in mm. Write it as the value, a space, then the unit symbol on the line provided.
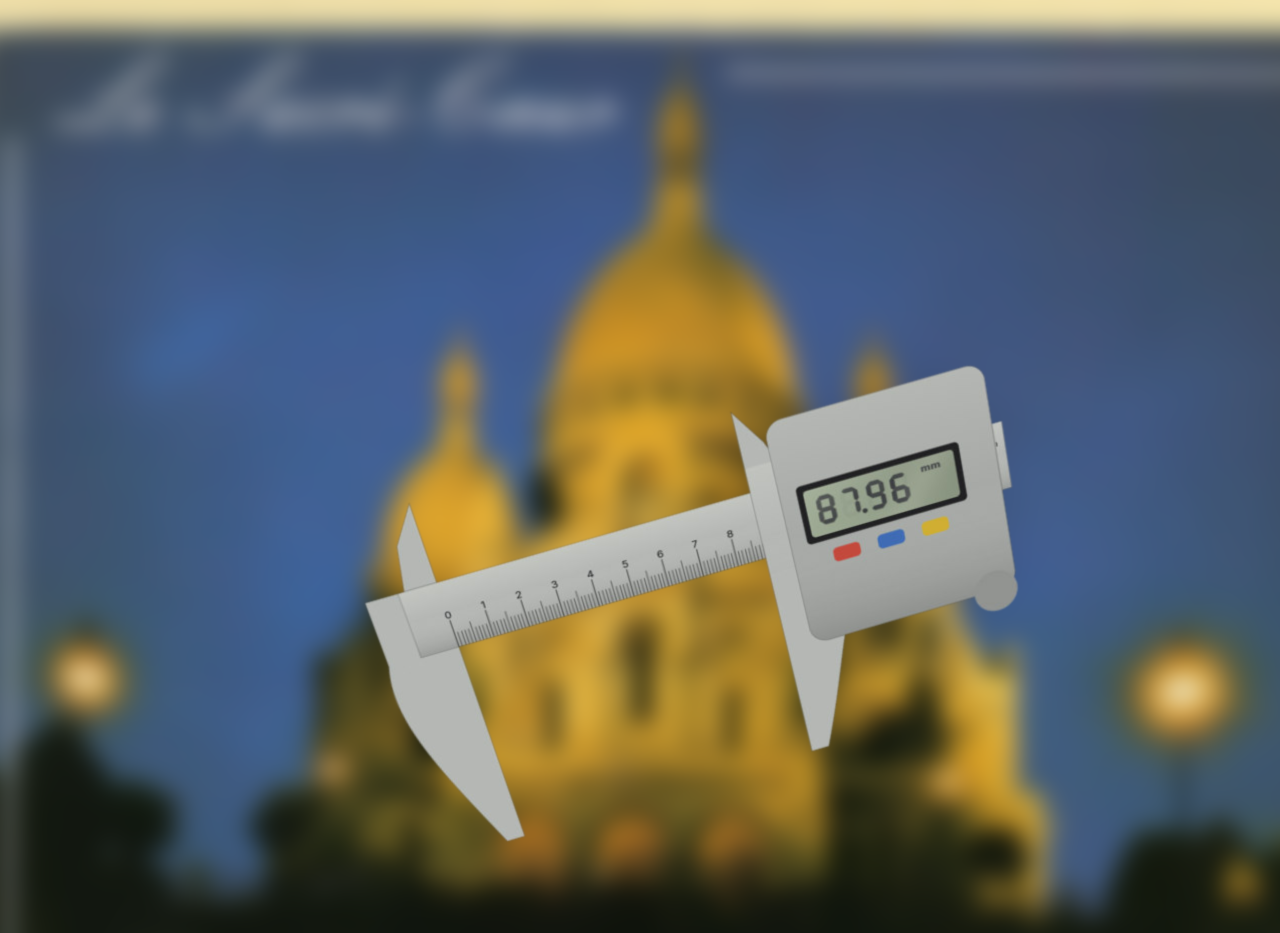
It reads 87.96 mm
